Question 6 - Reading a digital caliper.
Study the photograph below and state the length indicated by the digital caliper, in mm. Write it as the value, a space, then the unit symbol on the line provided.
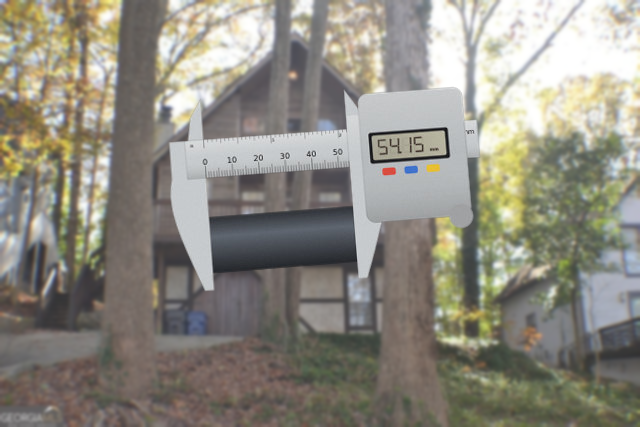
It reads 54.15 mm
